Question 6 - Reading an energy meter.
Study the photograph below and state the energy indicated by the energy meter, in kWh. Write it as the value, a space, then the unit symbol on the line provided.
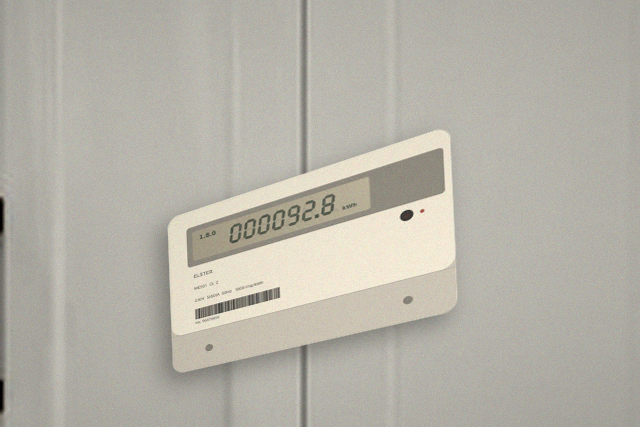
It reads 92.8 kWh
